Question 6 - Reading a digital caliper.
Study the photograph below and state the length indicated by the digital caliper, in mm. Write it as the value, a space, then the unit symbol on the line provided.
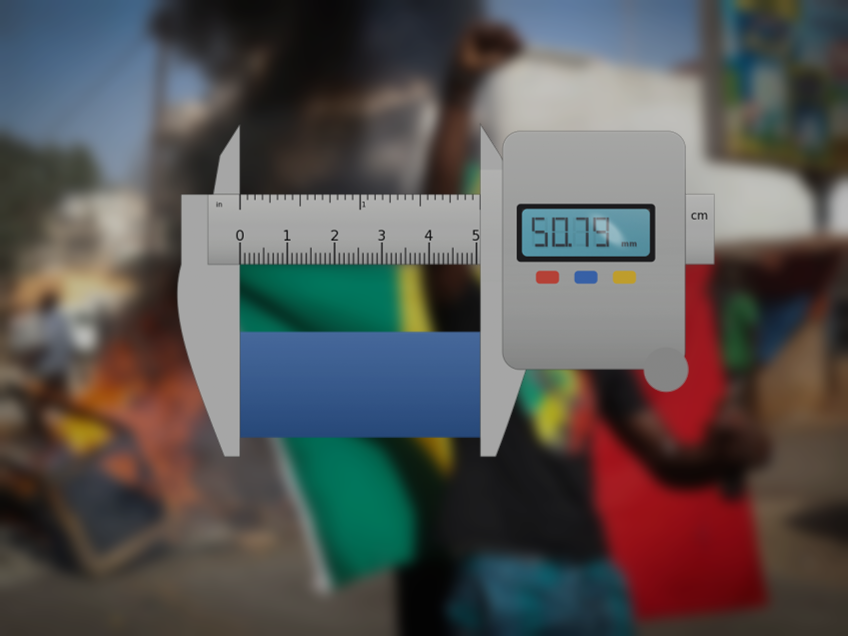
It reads 50.79 mm
